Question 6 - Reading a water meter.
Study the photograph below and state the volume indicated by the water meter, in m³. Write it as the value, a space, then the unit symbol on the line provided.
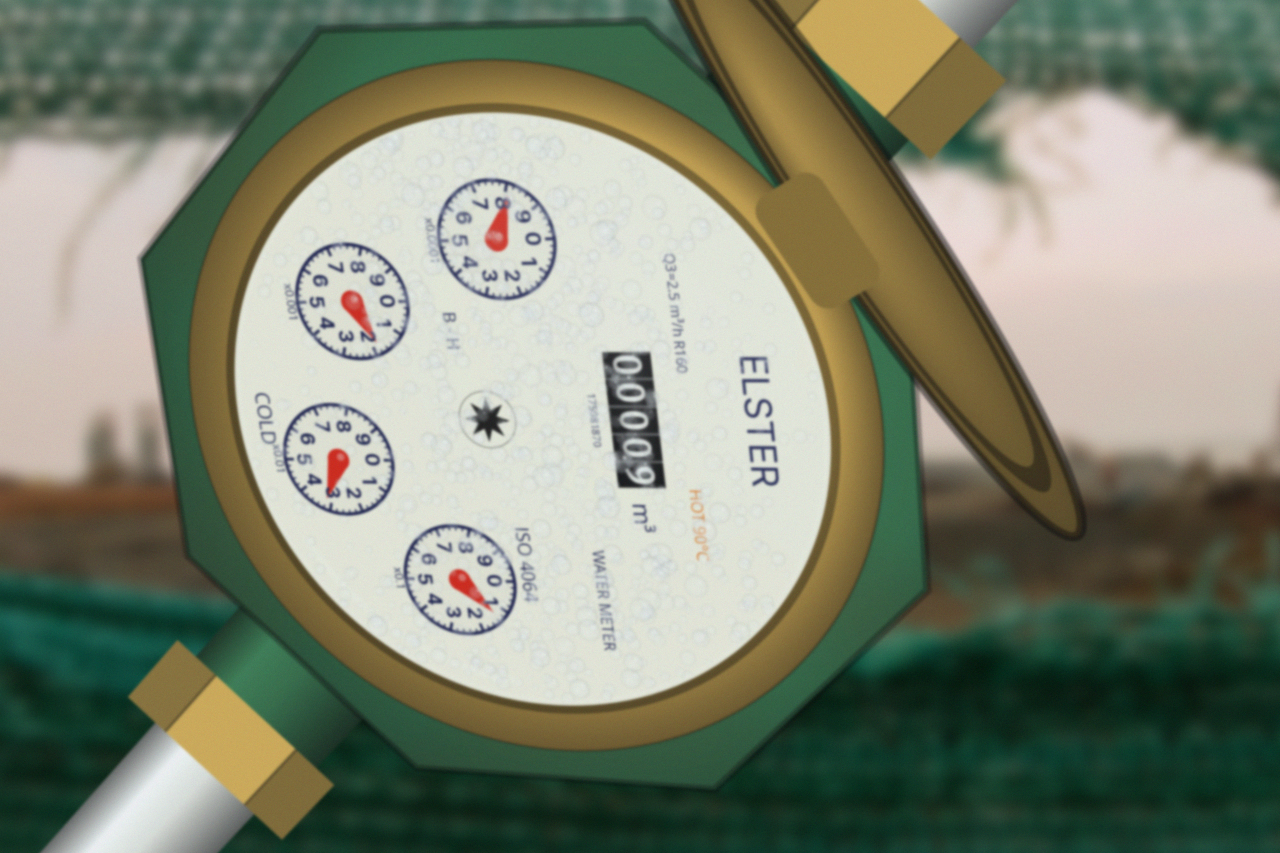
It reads 9.1318 m³
